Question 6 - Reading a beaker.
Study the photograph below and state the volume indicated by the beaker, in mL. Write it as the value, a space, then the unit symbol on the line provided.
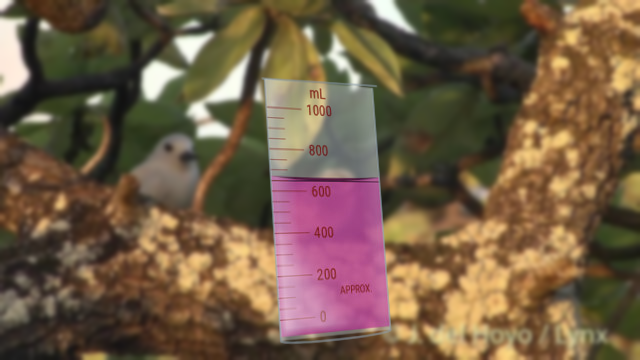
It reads 650 mL
